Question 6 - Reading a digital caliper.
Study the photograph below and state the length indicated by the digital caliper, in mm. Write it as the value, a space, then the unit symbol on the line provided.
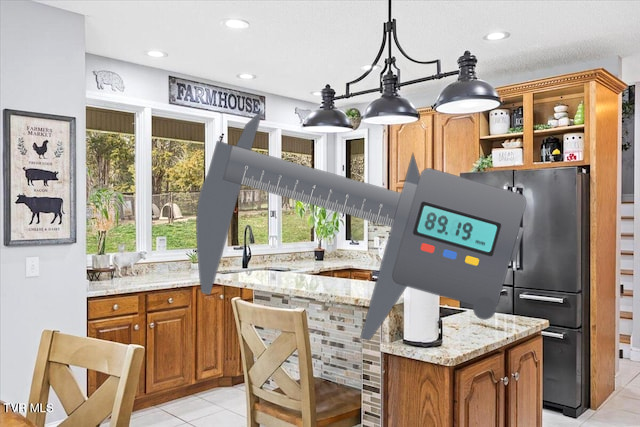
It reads 89.19 mm
